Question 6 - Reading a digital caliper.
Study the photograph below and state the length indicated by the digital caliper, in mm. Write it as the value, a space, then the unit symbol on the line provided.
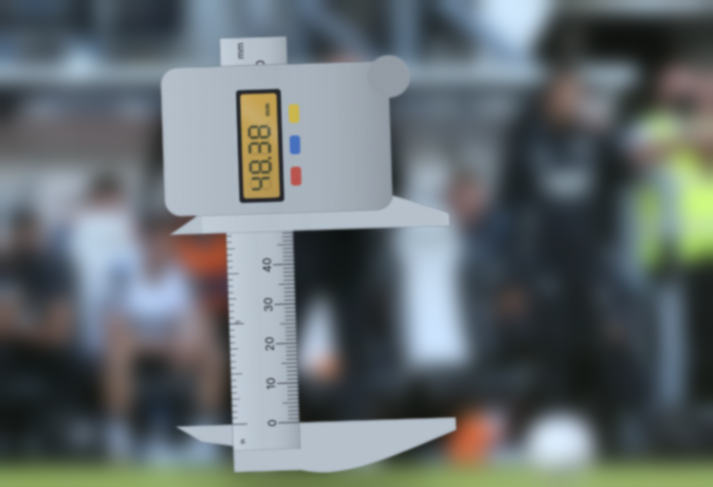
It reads 48.38 mm
